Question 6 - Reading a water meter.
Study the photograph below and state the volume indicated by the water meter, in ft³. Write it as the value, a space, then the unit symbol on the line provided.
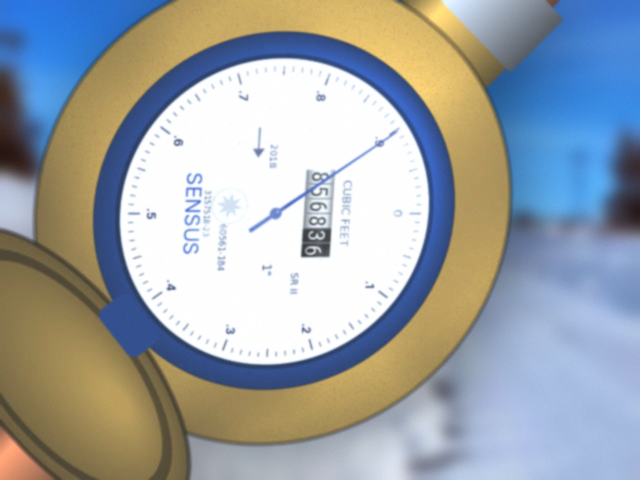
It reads 856835.90 ft³
